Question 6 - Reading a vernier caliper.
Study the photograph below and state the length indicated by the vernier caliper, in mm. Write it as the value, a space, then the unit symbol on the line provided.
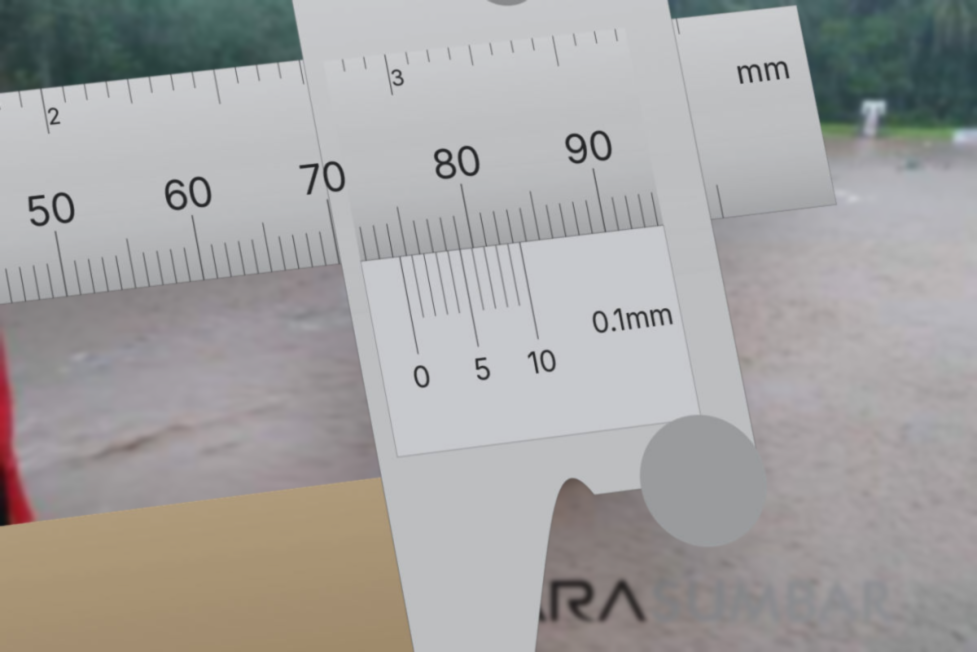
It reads 74.5 mm
